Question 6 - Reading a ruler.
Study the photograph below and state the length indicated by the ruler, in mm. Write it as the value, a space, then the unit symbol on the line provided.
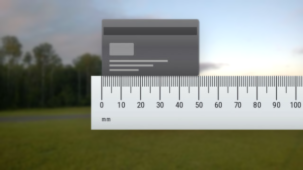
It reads 50 mm
